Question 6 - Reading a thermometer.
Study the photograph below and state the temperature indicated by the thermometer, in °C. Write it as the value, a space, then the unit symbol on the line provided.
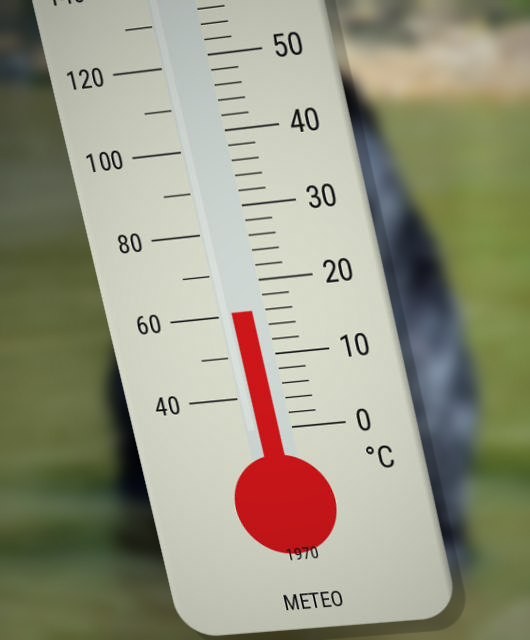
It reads 16 °C
